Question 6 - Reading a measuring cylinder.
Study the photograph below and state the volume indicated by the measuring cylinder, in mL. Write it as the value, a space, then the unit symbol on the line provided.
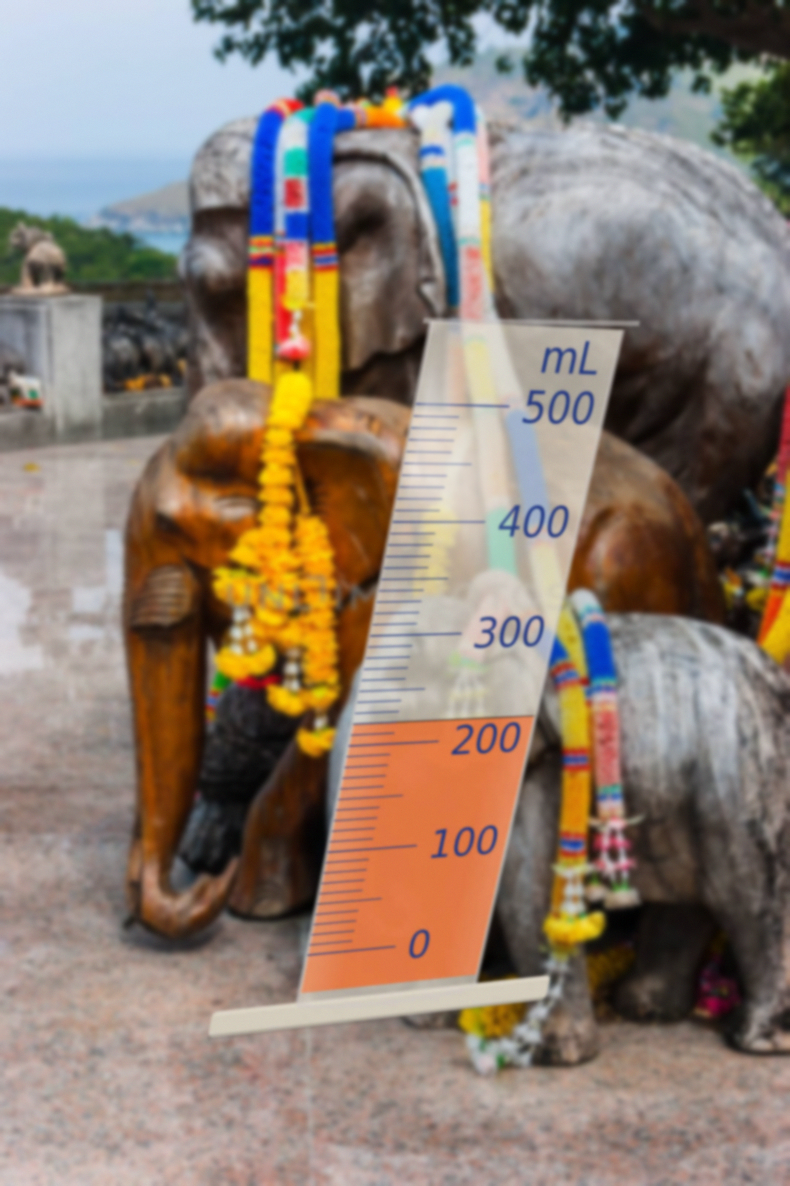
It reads 220 mL
